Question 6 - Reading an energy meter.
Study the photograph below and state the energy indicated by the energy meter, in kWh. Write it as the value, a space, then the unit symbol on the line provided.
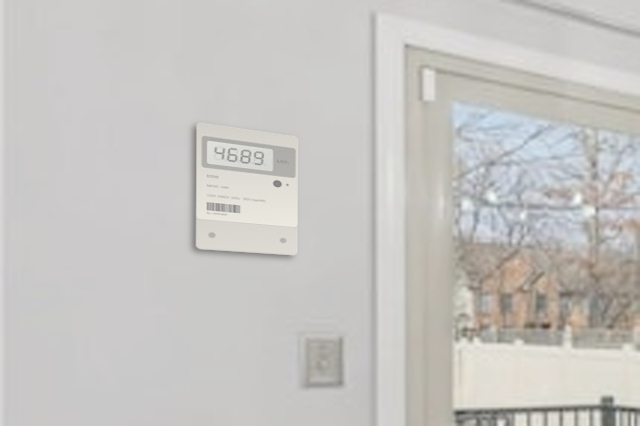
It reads 4689 kWh
